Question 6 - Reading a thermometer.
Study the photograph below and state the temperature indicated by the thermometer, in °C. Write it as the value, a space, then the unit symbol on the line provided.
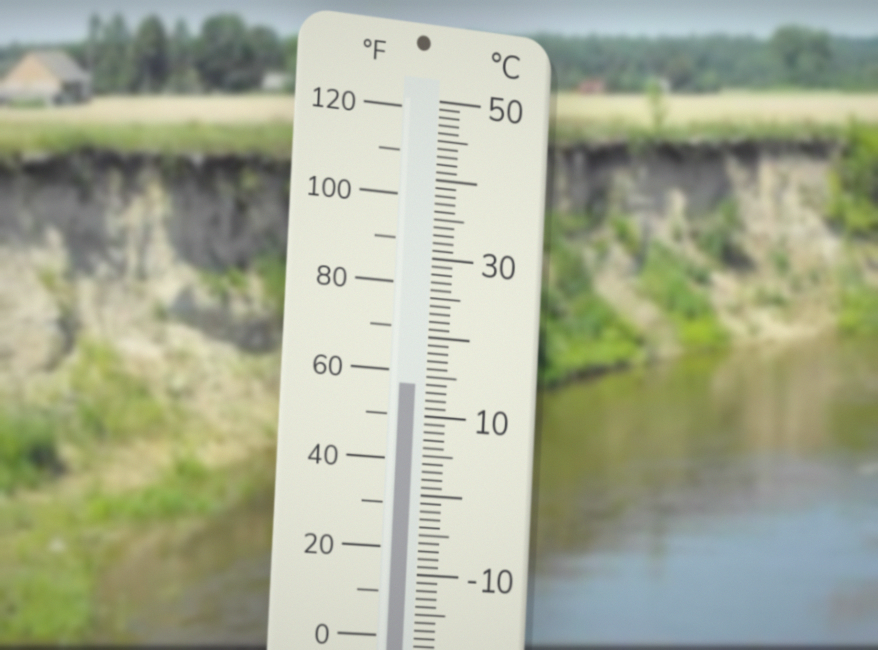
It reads 14 °C
